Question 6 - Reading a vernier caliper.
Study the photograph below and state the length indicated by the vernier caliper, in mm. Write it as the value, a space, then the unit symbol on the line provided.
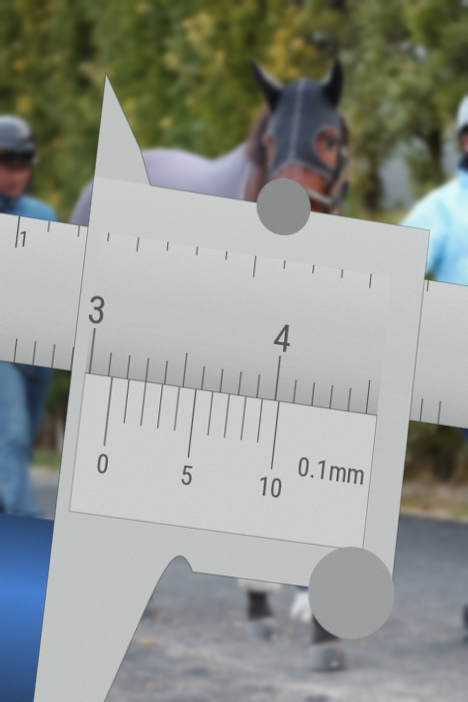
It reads 31.2 mm
